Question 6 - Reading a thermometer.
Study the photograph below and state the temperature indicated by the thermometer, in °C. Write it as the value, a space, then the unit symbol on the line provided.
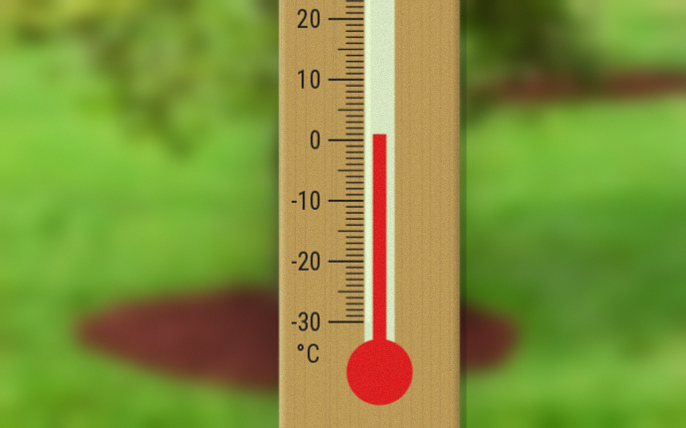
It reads 1 °C
